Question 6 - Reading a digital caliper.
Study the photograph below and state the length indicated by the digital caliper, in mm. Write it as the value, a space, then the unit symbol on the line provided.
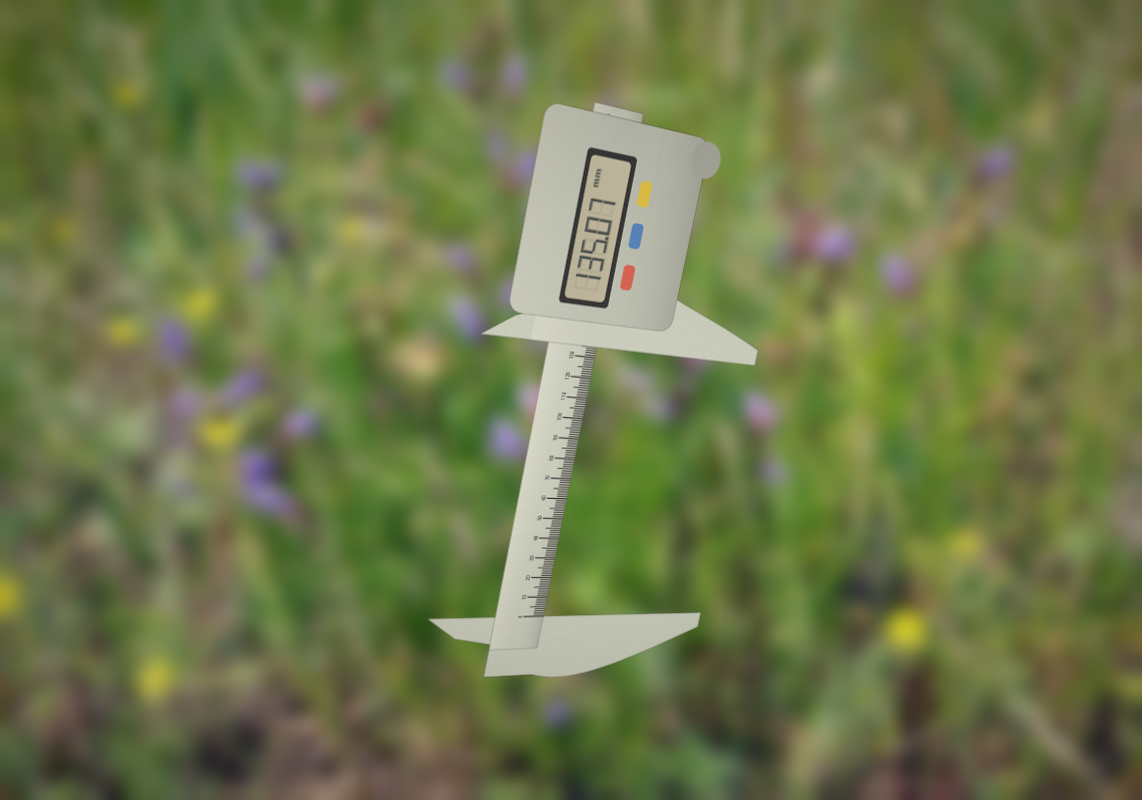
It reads 135.07 mm
